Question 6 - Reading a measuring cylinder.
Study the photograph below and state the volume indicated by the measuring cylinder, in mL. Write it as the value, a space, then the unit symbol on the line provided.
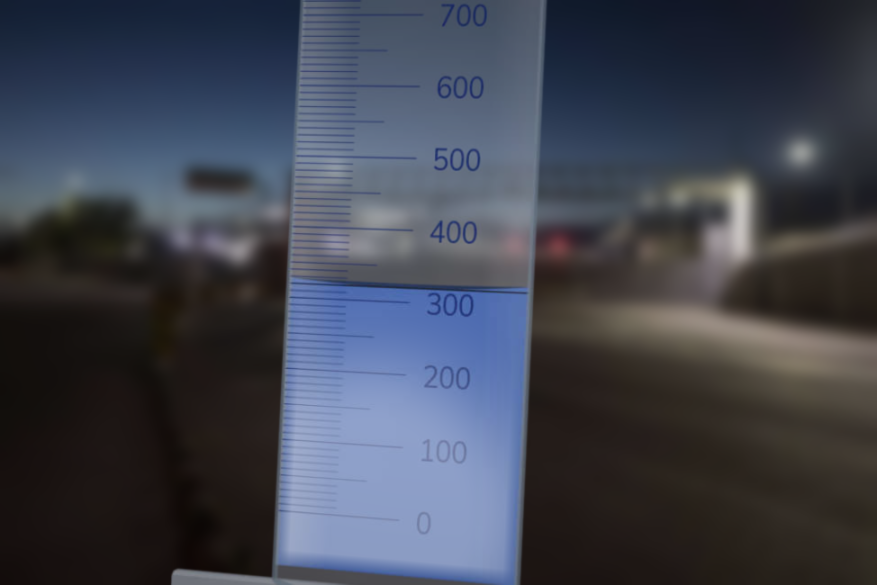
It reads 320 mL
